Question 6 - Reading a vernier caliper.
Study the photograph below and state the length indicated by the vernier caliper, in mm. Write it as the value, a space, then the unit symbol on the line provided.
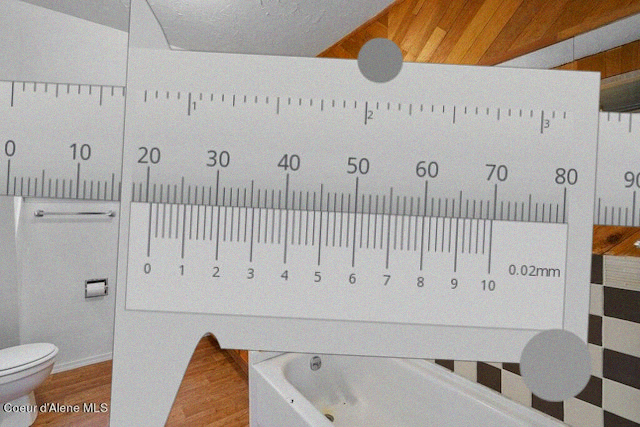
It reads 20.6 mm
